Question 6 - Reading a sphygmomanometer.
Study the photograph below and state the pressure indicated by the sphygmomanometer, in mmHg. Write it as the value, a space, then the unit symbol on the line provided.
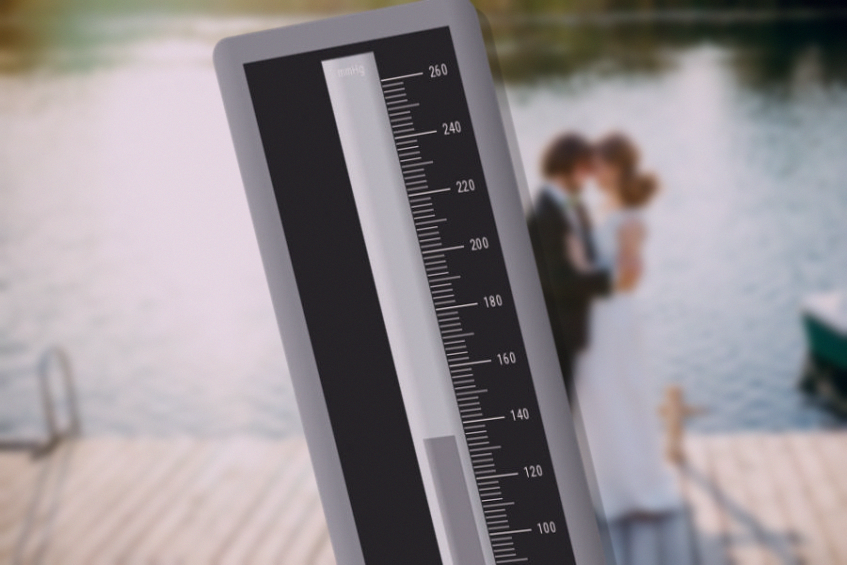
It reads 136 mmHg
